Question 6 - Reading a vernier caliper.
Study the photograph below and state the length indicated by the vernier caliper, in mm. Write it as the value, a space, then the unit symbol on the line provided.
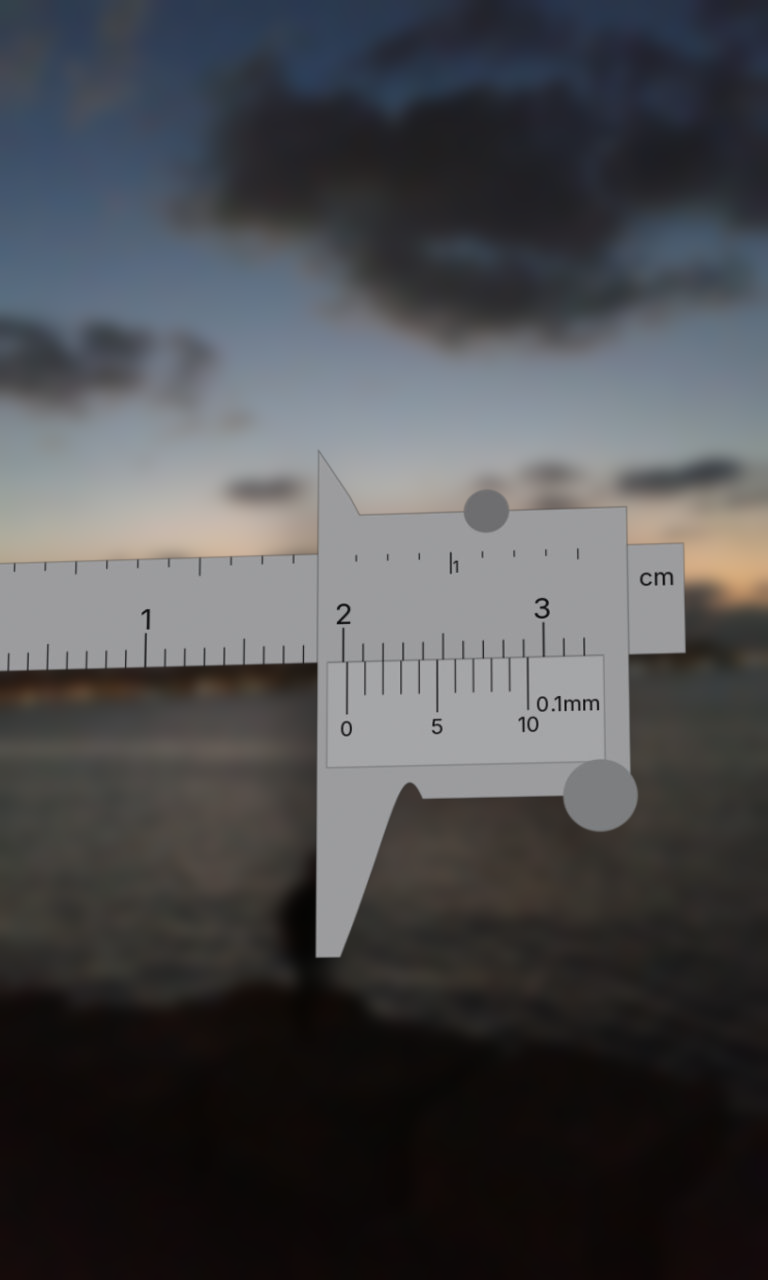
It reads 20.2 mm
